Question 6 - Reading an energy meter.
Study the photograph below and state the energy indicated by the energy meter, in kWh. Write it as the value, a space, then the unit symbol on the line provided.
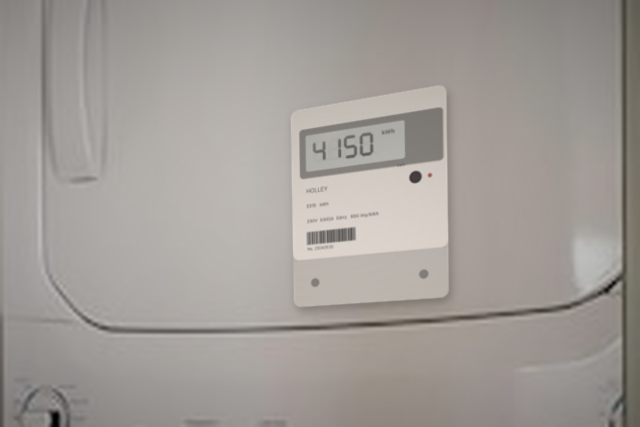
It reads 4150 kWh
